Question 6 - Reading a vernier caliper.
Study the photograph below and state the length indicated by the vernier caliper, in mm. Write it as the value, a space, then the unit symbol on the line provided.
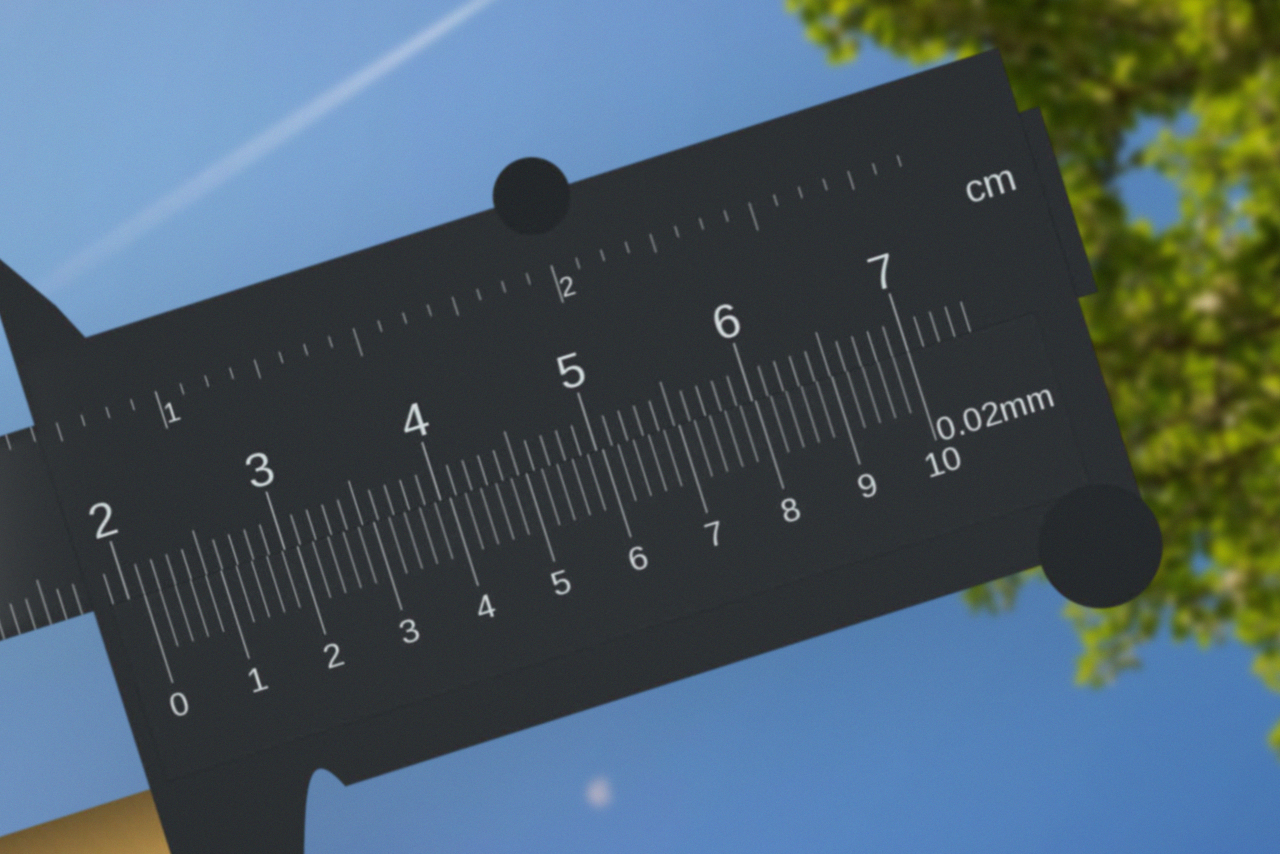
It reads 21.0 mm
